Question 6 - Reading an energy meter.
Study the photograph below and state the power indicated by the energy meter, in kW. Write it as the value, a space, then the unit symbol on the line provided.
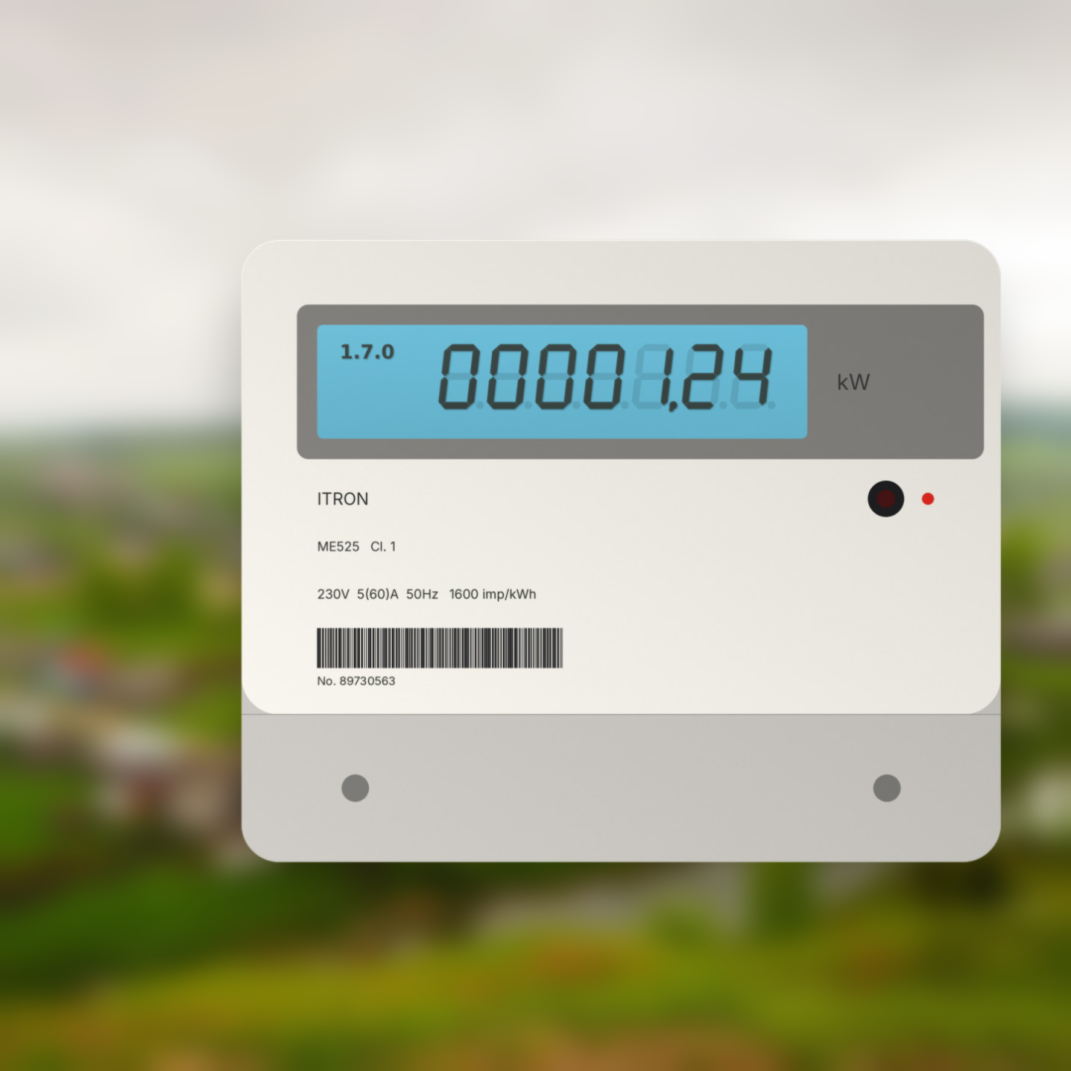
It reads 1.24 kW
